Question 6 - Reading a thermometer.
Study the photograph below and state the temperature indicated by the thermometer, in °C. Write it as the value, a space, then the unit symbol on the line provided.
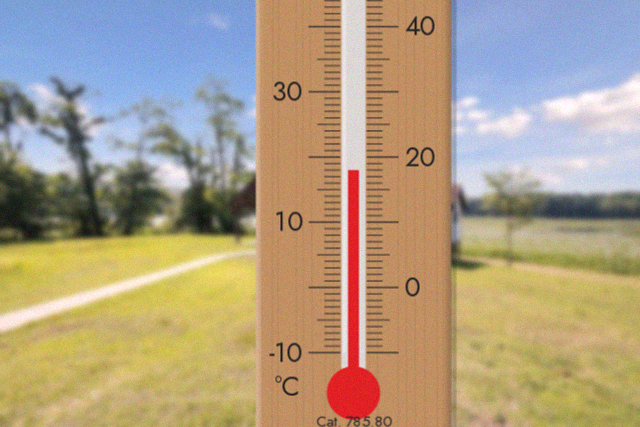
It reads 18 °C
